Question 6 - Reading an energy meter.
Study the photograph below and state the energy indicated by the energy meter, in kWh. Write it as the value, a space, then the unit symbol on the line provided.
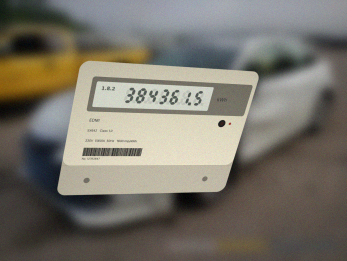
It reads 384361.5 kWh
